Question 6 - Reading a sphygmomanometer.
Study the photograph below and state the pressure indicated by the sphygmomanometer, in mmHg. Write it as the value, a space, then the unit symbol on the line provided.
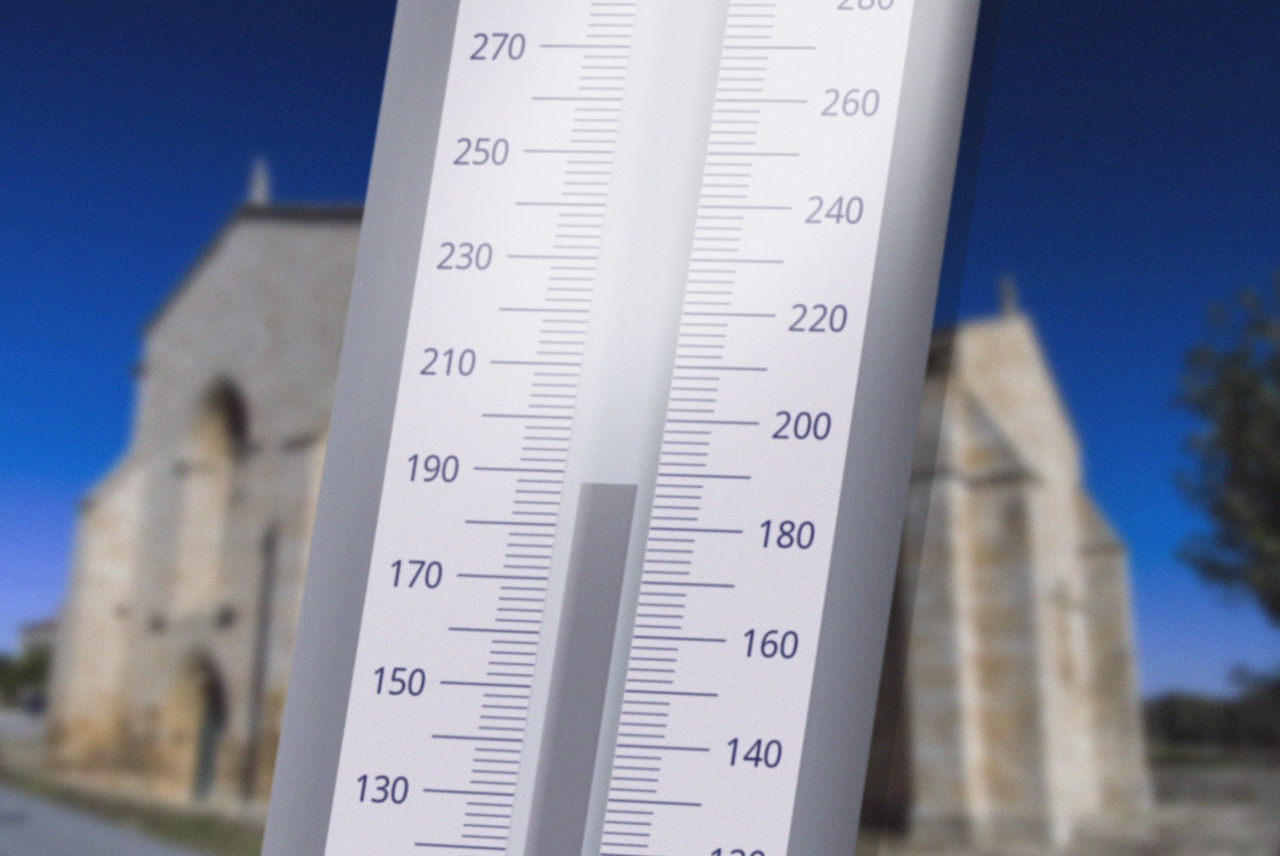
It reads 188 mmHg
